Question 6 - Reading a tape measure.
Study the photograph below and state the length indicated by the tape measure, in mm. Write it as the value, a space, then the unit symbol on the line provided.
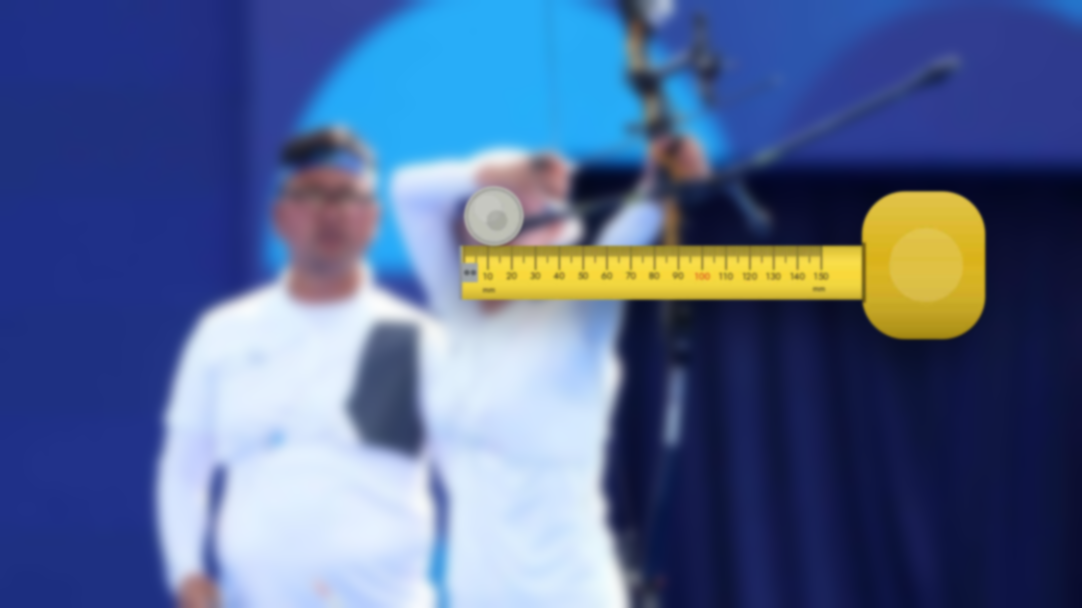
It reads 25 mm
